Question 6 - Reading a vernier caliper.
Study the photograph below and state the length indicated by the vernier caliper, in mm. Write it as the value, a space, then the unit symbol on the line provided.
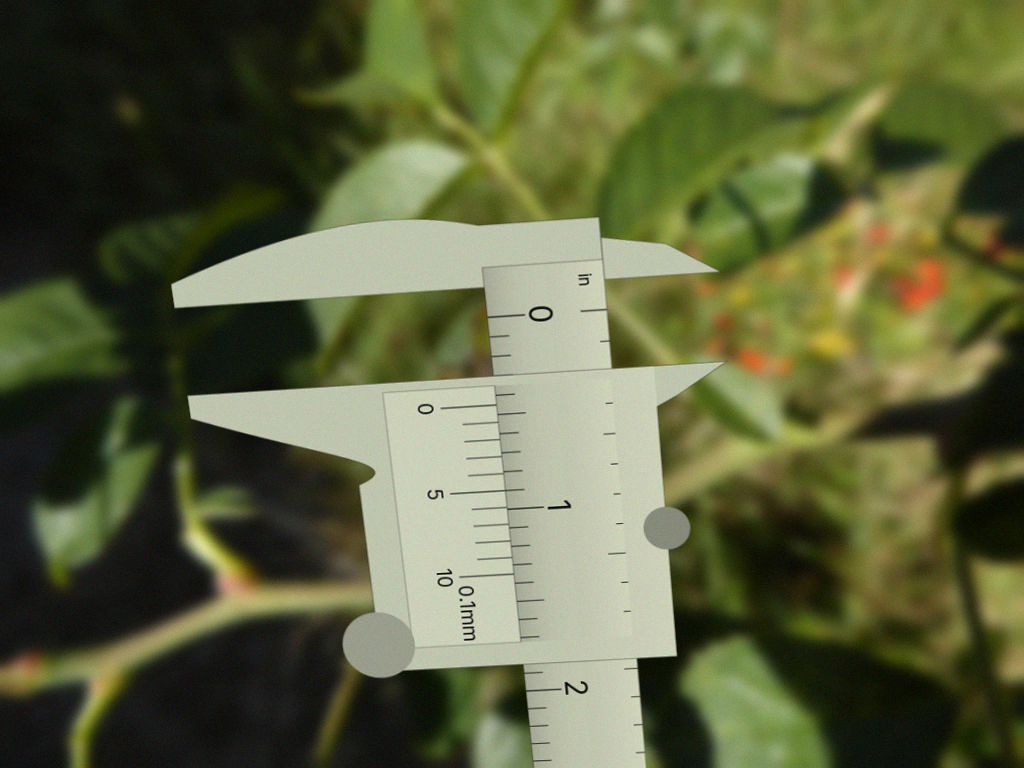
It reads 4.5 mm
